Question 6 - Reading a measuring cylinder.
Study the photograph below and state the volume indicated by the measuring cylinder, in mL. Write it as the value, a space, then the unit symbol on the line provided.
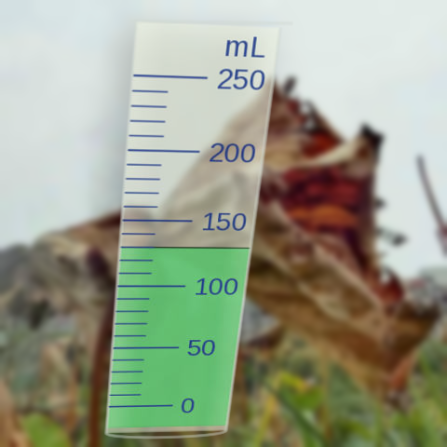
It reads 130 mL
